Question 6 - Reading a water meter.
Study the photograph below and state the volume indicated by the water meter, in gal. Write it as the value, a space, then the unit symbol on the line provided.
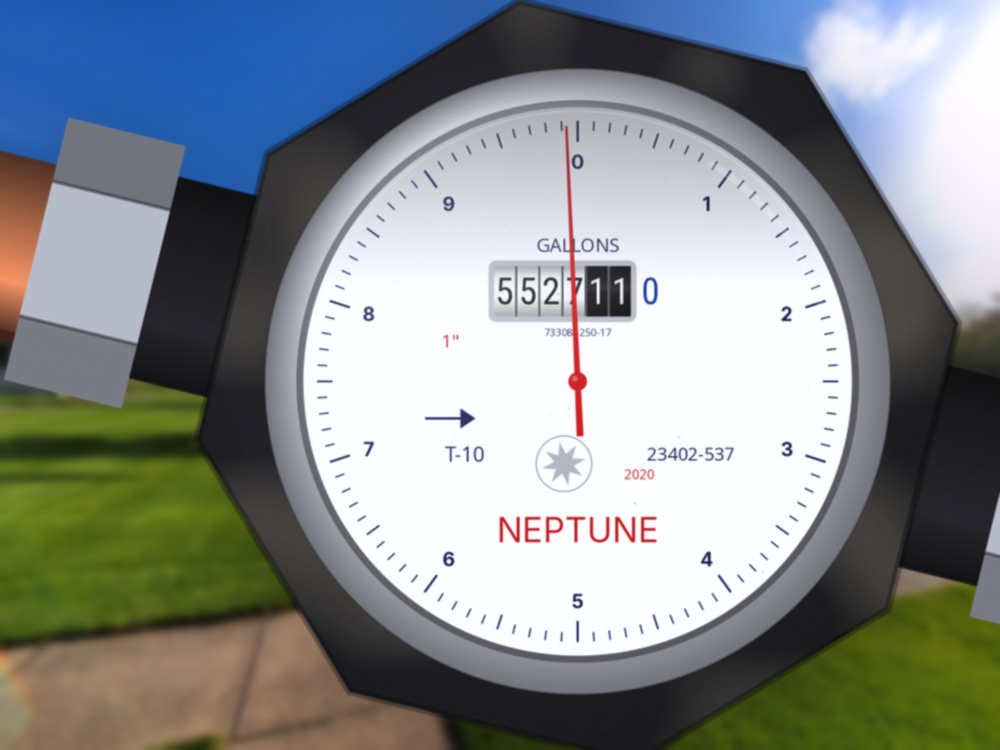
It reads 5527109.9 gal
